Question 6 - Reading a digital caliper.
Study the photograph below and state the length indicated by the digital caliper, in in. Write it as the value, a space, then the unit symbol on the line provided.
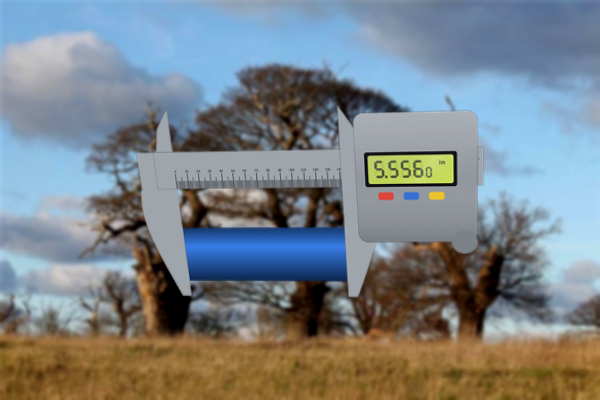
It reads 5.5560 in
